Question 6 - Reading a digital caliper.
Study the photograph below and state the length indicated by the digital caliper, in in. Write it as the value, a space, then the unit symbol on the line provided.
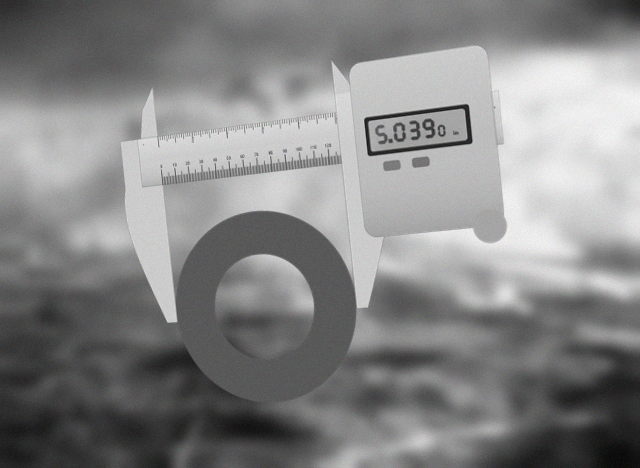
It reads 5.0390 in
